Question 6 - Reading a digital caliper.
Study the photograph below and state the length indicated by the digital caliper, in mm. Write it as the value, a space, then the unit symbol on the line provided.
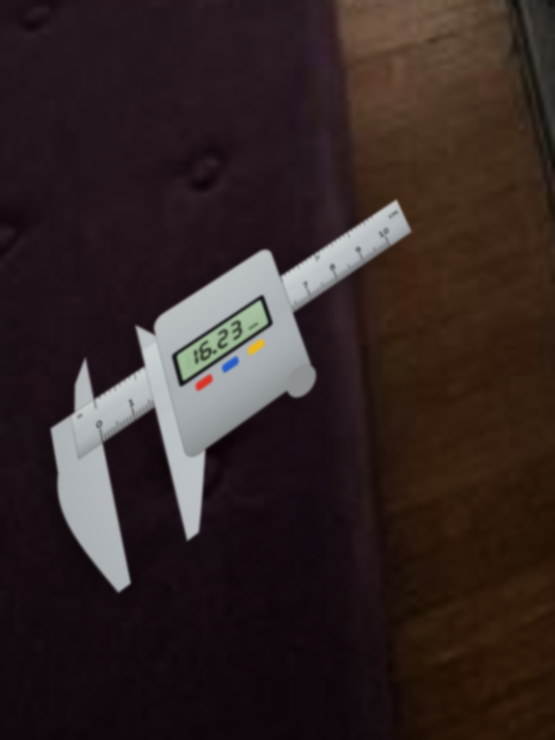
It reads 16.23 mm
